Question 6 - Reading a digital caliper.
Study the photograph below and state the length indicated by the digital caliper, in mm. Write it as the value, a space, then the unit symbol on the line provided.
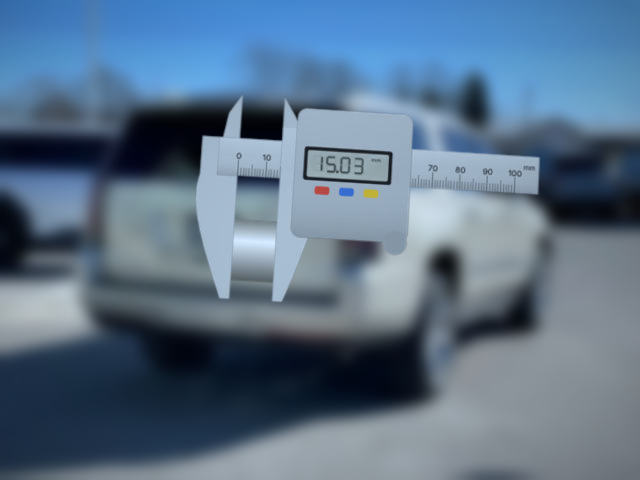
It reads 15.03 mm
